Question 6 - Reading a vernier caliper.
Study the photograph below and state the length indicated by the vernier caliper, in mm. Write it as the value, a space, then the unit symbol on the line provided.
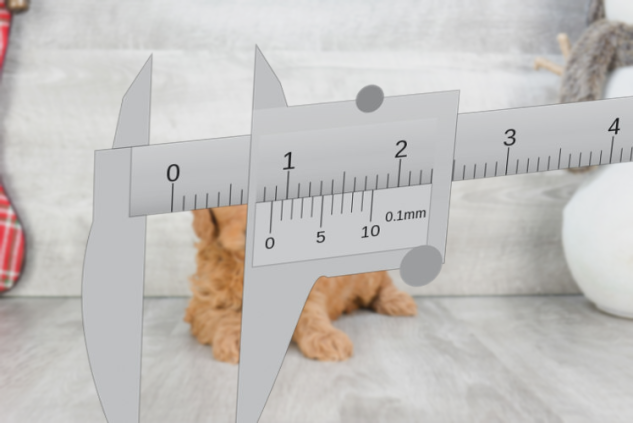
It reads 8.7 mm
